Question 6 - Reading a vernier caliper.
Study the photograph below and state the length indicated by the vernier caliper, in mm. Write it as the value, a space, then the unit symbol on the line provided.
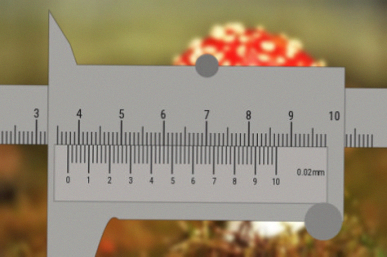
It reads 37.5 mm
